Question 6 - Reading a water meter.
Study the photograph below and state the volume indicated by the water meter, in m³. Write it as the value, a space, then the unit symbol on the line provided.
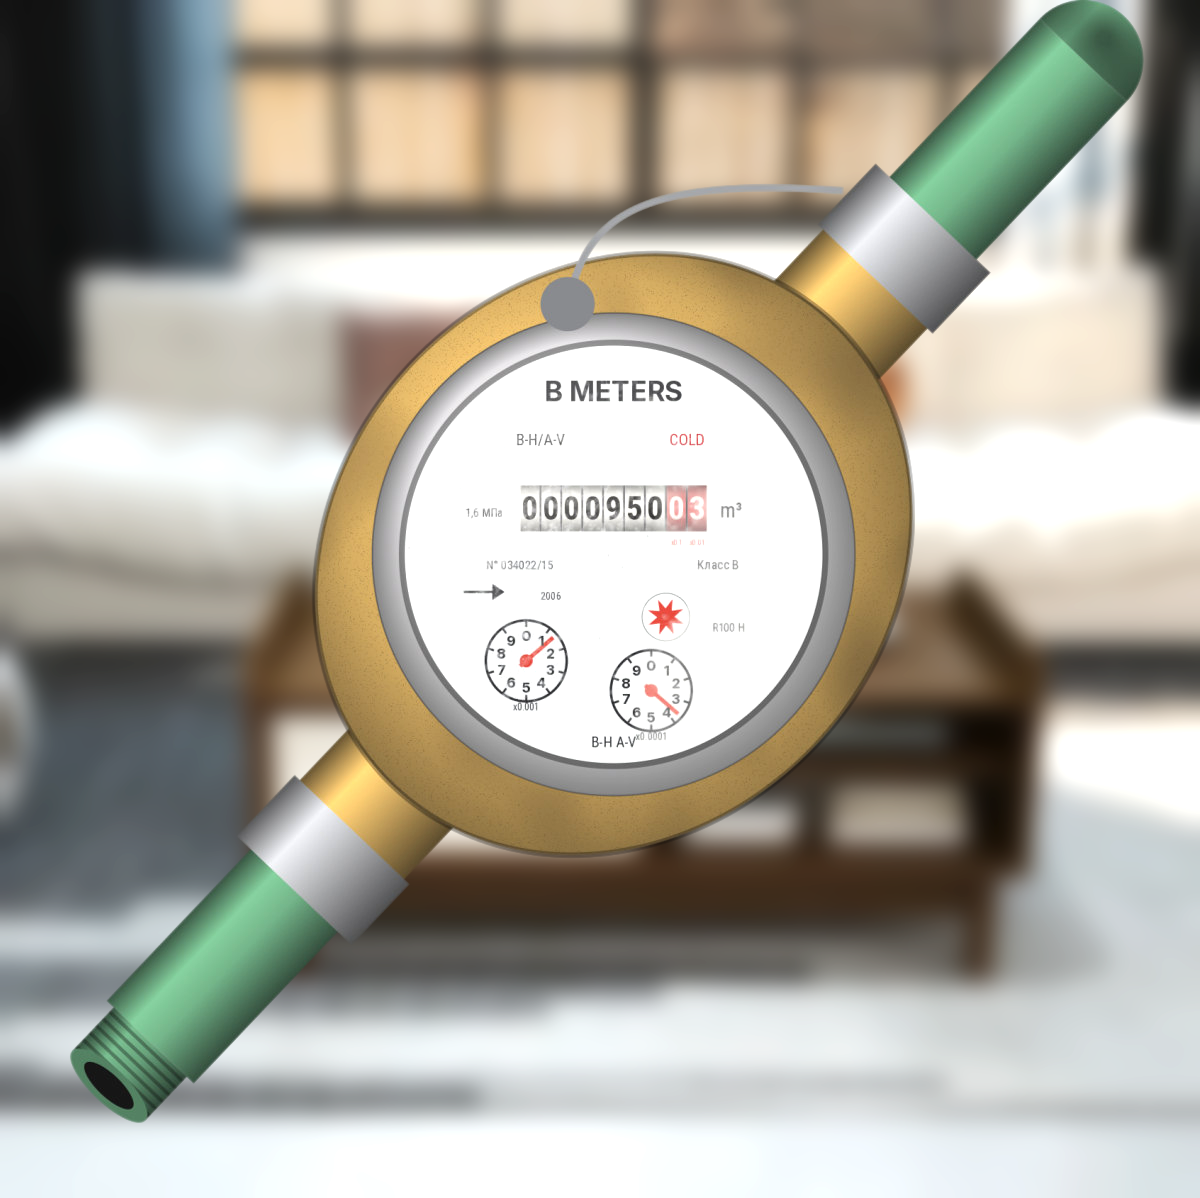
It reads 950.0313 m³
